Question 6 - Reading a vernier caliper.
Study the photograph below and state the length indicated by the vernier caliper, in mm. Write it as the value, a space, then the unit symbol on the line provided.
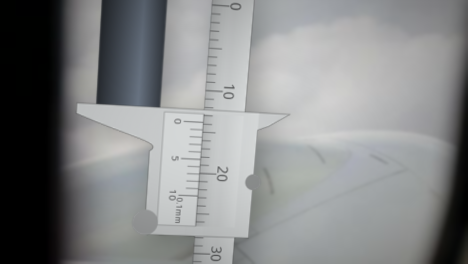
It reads 13.8 mm
